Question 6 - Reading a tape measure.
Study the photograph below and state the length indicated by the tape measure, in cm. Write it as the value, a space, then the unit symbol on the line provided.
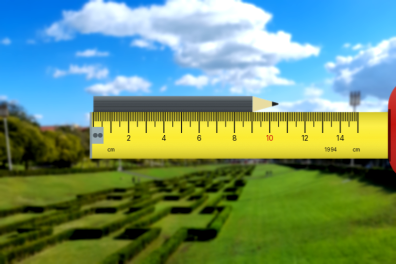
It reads 10.5 cm
